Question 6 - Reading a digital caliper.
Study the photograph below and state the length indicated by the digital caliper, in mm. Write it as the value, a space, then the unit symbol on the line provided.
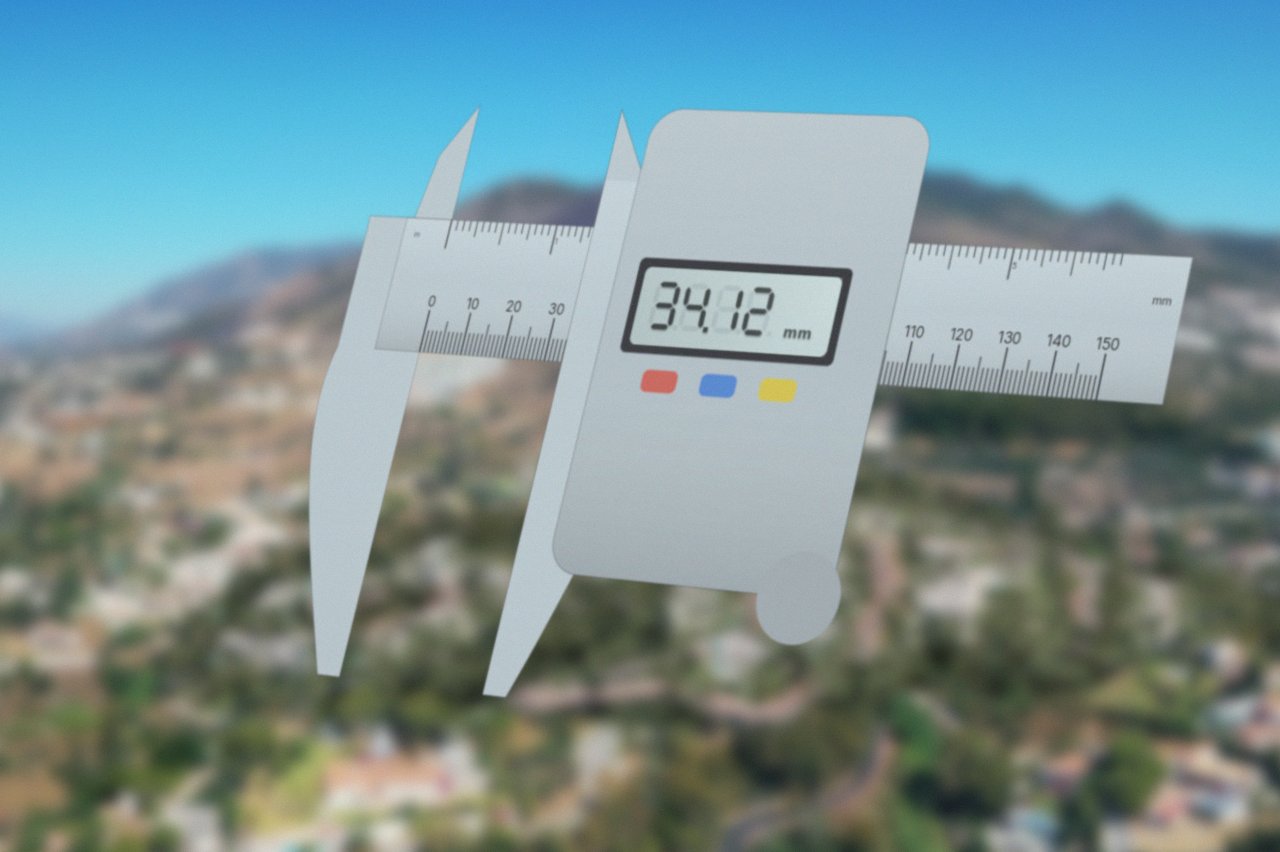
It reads 34.12 mm
